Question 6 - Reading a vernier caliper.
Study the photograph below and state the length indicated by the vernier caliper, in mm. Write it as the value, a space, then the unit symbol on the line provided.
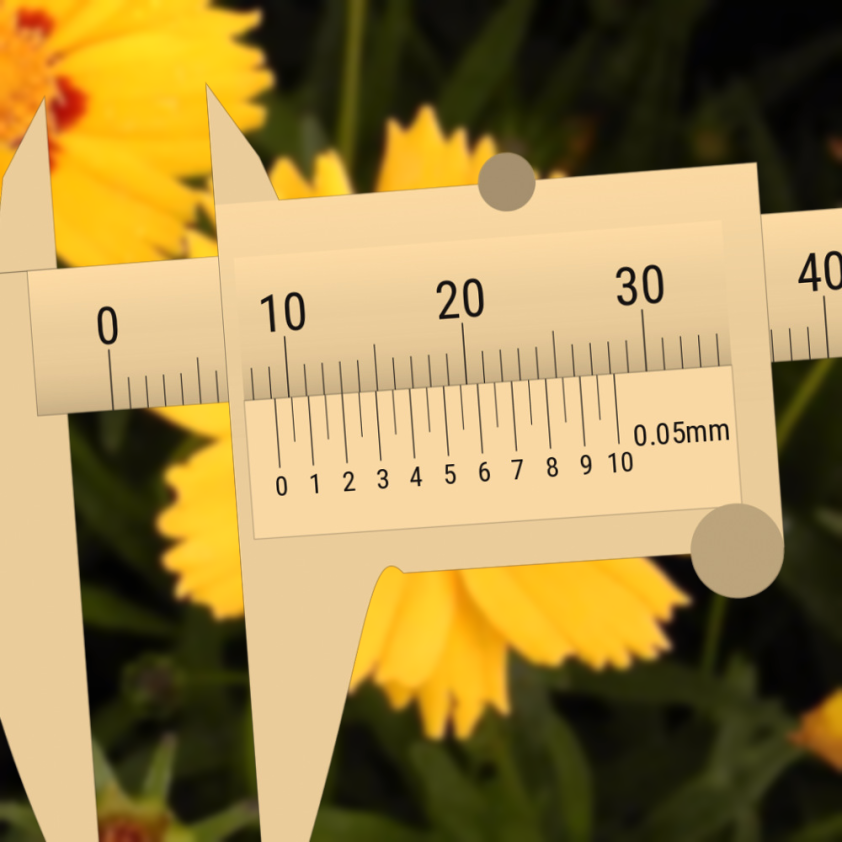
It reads 9.2 mm
